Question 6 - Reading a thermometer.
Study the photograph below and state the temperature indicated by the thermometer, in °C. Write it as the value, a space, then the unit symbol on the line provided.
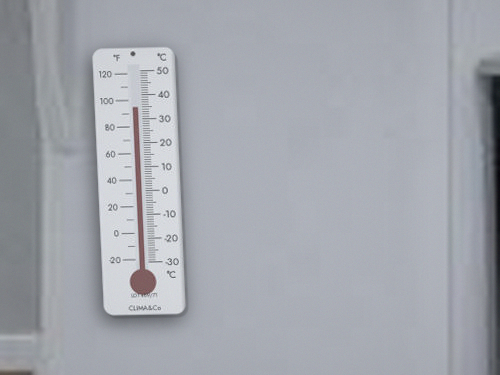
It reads 35 °C
